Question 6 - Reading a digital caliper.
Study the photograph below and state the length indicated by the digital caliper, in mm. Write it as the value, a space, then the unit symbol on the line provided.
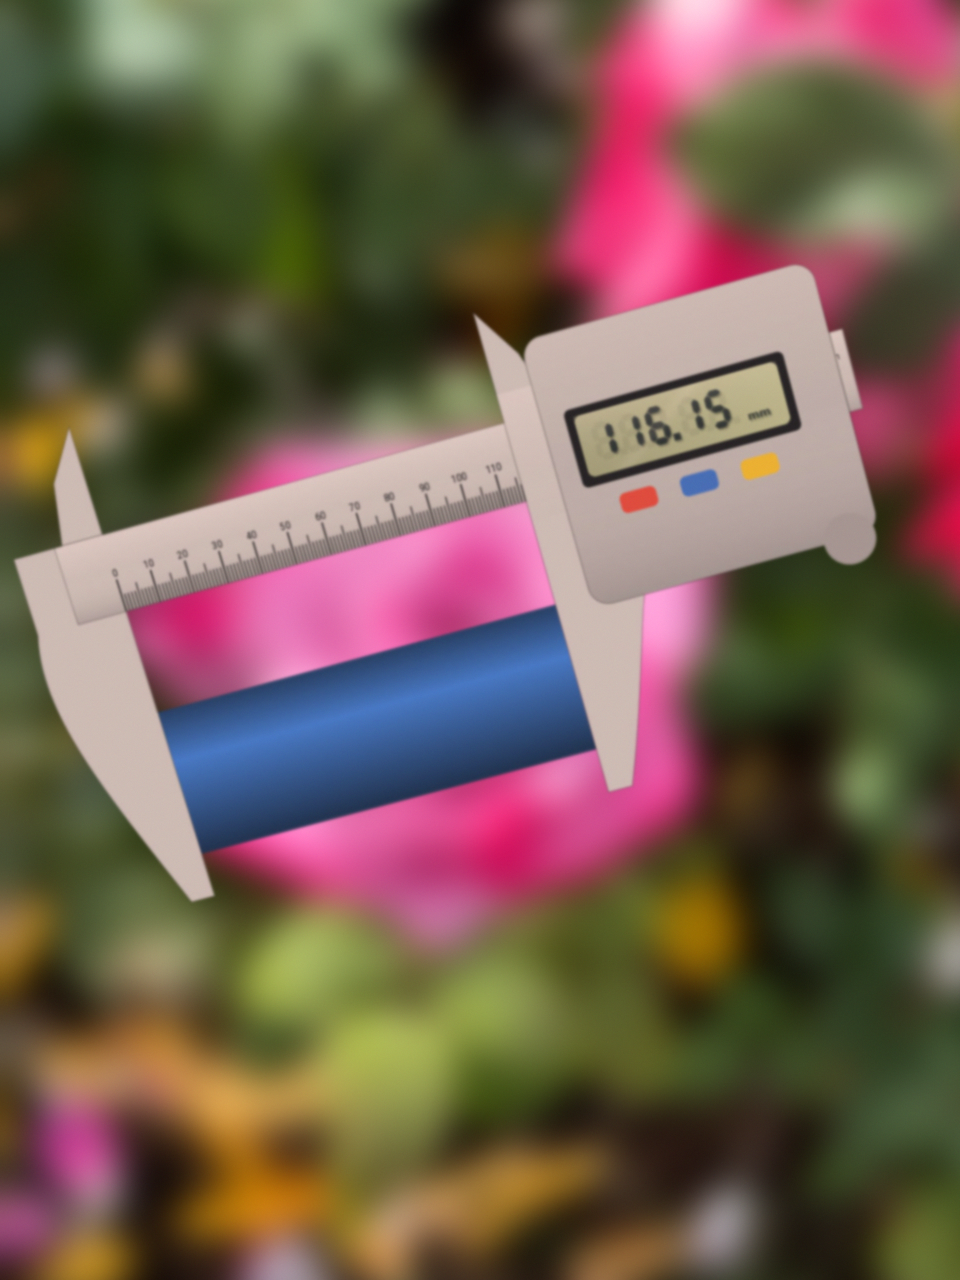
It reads 116.15 mm
